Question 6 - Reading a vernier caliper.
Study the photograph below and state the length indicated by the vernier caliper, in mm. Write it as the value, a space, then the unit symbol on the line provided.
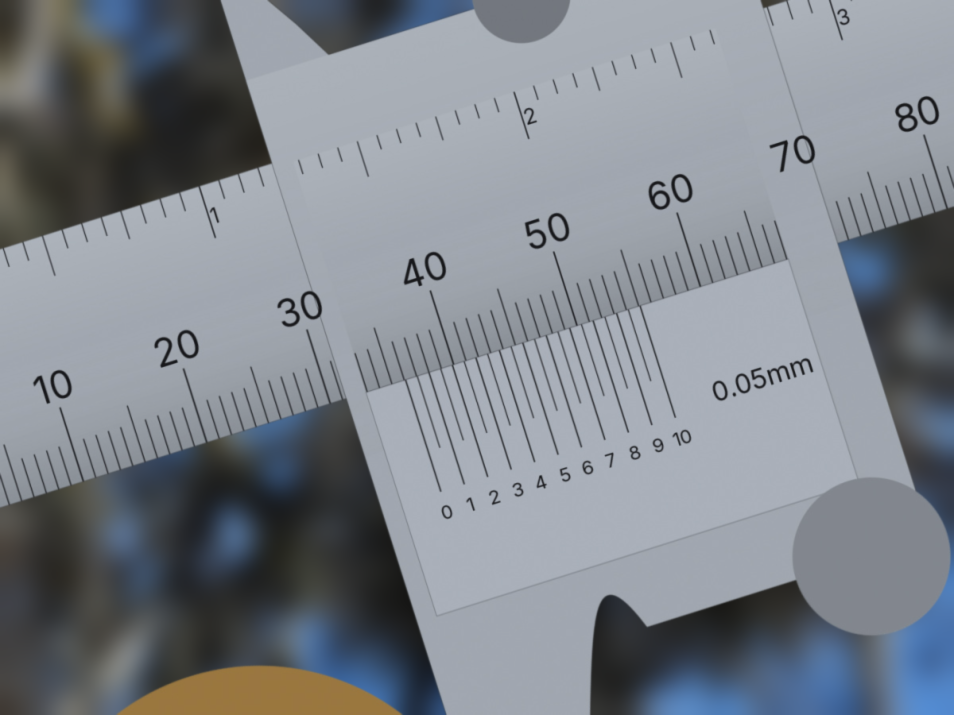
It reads 36.1 mm
